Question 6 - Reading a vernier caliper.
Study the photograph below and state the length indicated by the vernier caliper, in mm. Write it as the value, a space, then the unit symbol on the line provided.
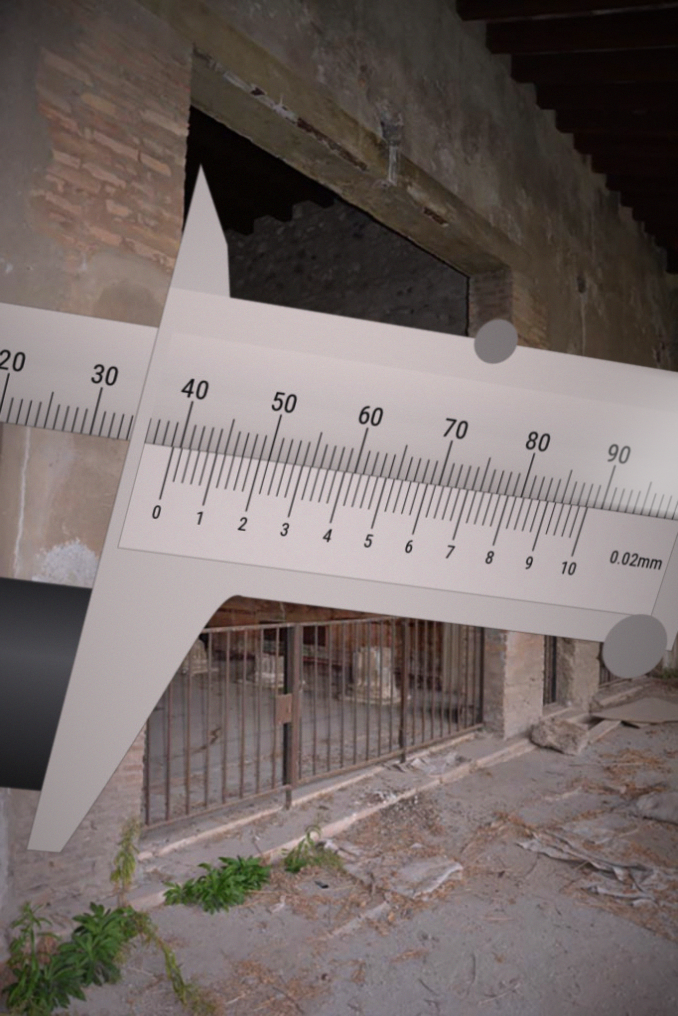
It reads 39.2 mm
